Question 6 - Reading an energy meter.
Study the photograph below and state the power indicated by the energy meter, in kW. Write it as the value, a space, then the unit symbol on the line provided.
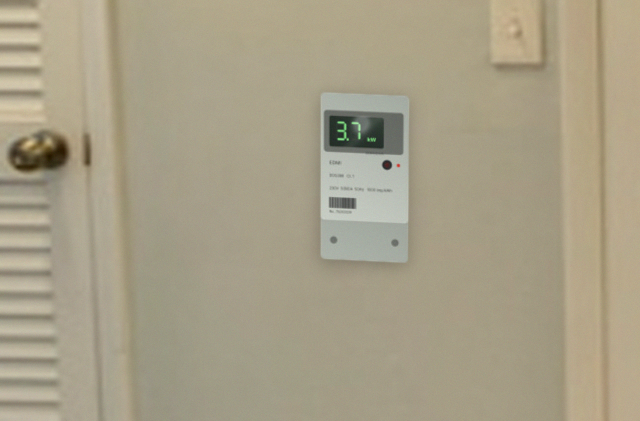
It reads 3.7 kW
